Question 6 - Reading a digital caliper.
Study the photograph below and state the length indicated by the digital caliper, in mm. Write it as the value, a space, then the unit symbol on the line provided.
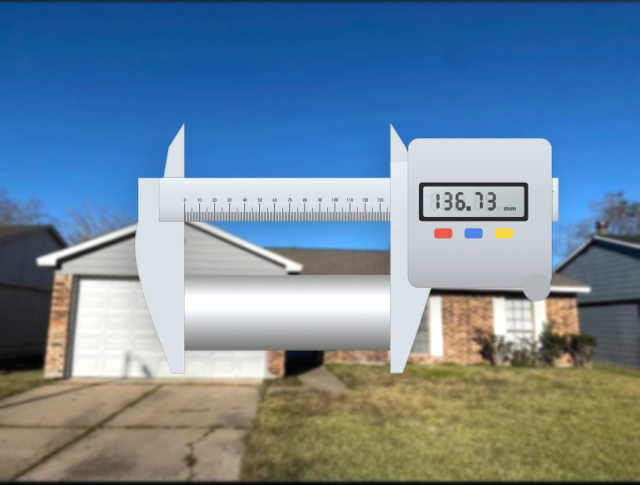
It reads 136.73 mm
